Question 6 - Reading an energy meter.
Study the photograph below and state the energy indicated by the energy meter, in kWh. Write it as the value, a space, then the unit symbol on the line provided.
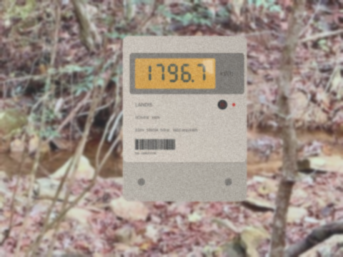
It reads 1796.7 kWh
